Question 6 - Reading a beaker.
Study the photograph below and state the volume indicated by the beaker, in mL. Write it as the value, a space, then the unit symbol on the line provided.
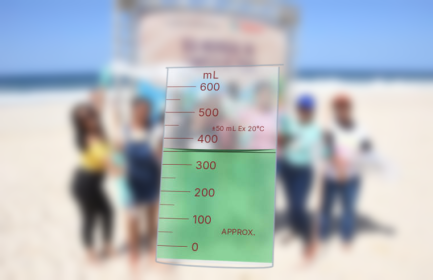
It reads 350 mL
